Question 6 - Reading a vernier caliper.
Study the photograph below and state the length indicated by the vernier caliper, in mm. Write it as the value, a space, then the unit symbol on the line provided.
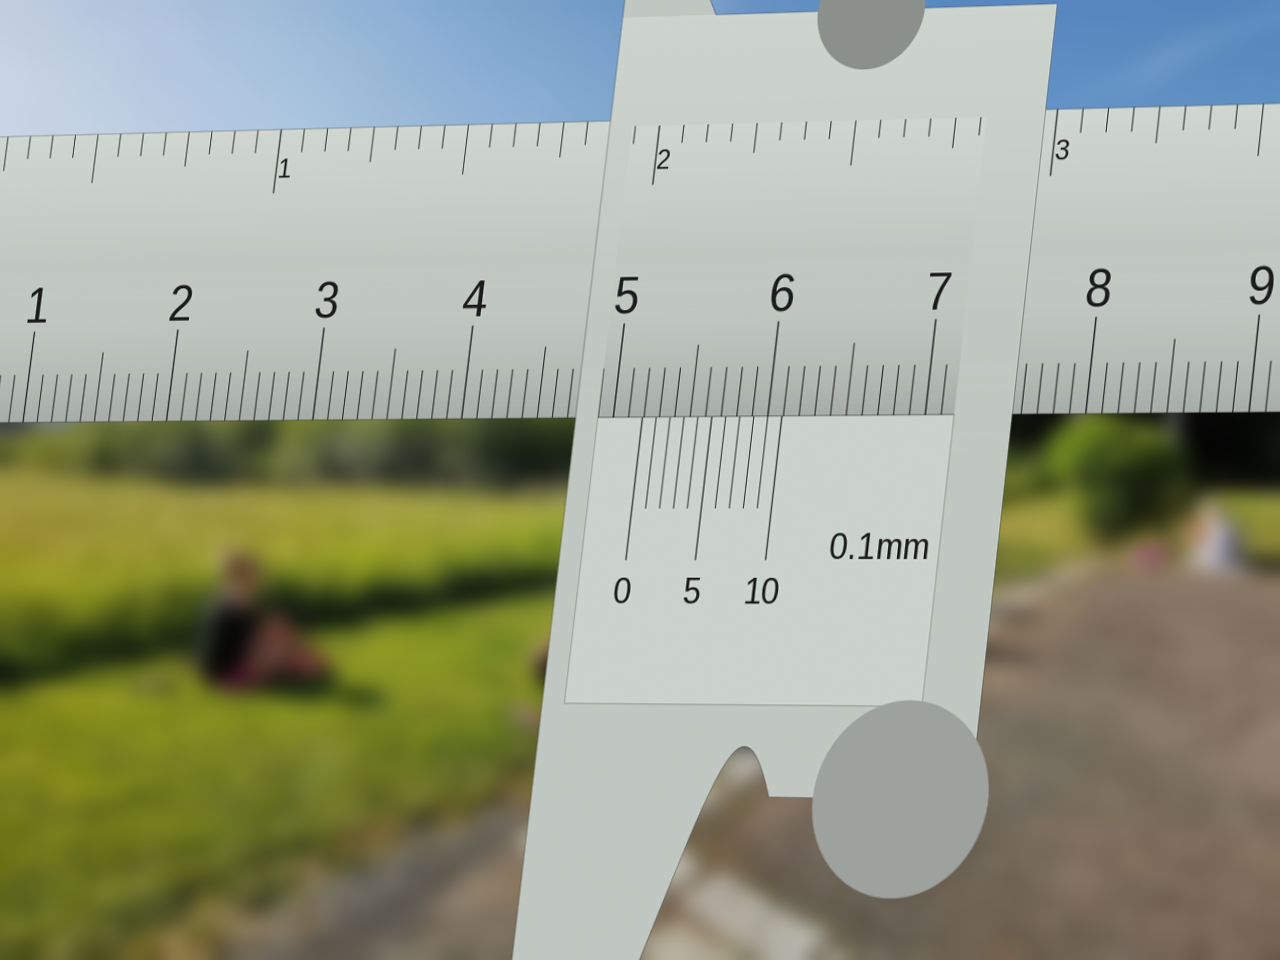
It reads 51.9 mm
